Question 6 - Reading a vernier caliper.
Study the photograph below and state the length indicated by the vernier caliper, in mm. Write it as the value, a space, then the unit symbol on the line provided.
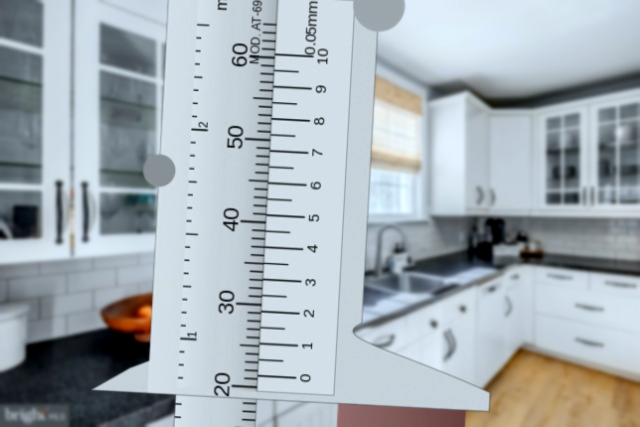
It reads 21.4 mm
